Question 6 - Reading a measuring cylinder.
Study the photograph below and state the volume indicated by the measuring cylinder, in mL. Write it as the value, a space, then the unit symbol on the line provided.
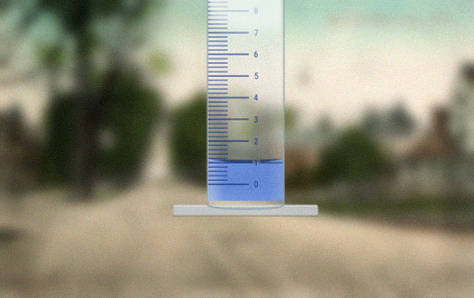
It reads 1 mL
